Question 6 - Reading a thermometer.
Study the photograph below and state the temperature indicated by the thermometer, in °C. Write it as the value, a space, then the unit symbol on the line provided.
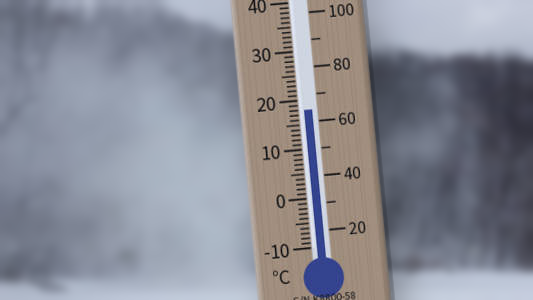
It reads 18 °C
